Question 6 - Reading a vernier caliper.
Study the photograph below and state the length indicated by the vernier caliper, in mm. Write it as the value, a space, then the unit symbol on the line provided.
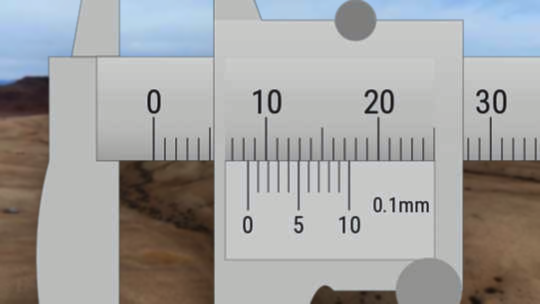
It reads 8.4 mm
